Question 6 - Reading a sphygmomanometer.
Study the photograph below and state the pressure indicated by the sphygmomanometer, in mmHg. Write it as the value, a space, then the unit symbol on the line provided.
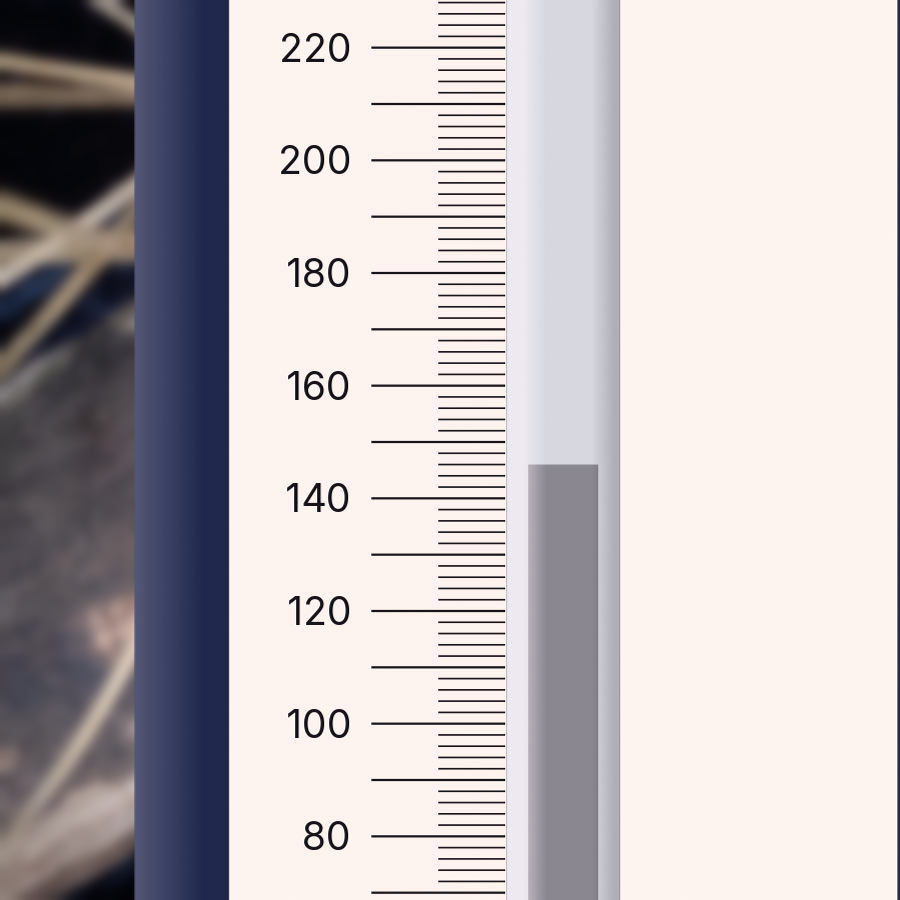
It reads 146 mmHg
